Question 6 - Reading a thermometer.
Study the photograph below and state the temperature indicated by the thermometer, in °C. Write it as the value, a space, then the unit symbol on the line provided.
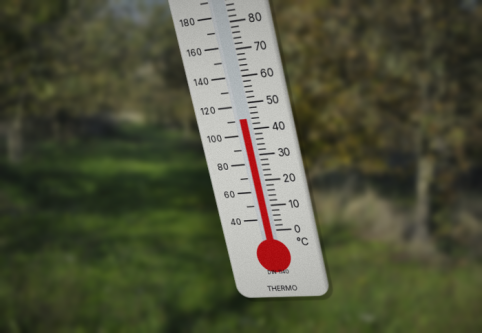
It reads 44 °C
